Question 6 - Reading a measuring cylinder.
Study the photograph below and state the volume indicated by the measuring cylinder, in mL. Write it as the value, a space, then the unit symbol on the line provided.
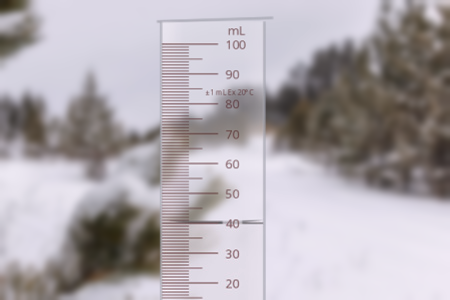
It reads 40 mL
